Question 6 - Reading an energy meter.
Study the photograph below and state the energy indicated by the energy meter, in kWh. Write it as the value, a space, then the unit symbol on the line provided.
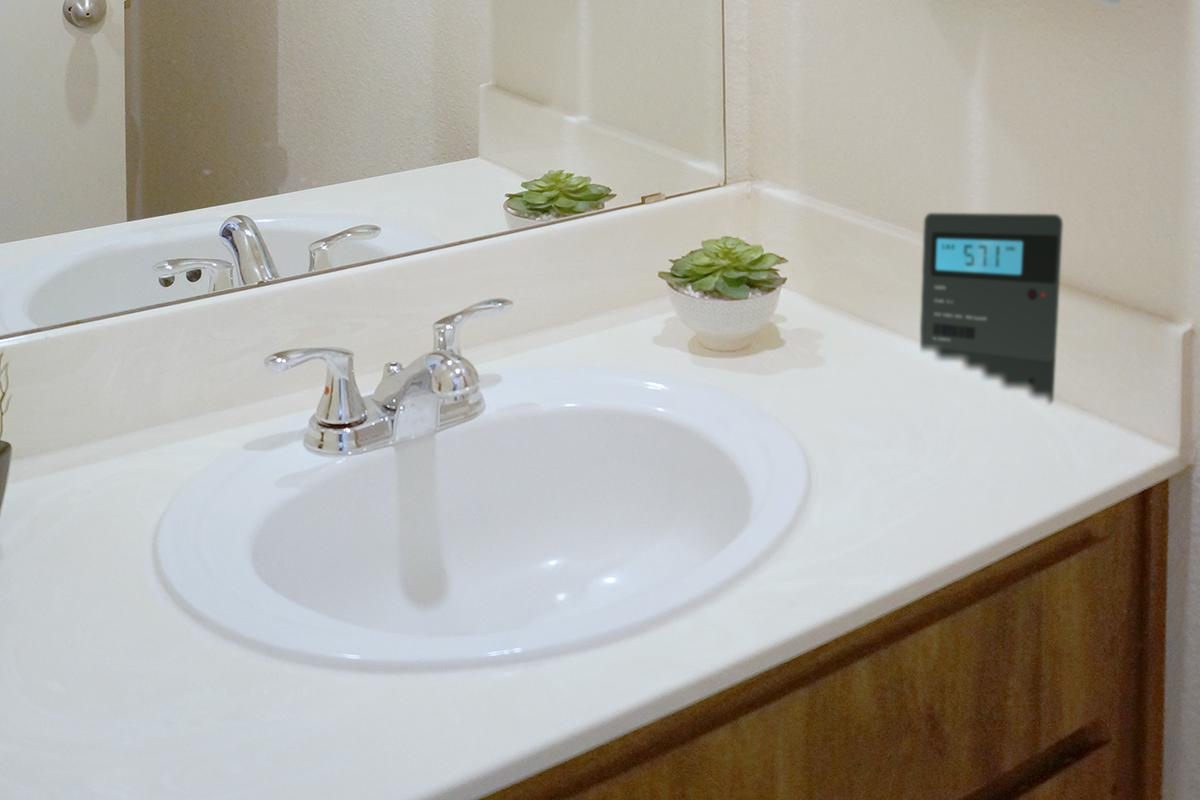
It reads 571 kWh
